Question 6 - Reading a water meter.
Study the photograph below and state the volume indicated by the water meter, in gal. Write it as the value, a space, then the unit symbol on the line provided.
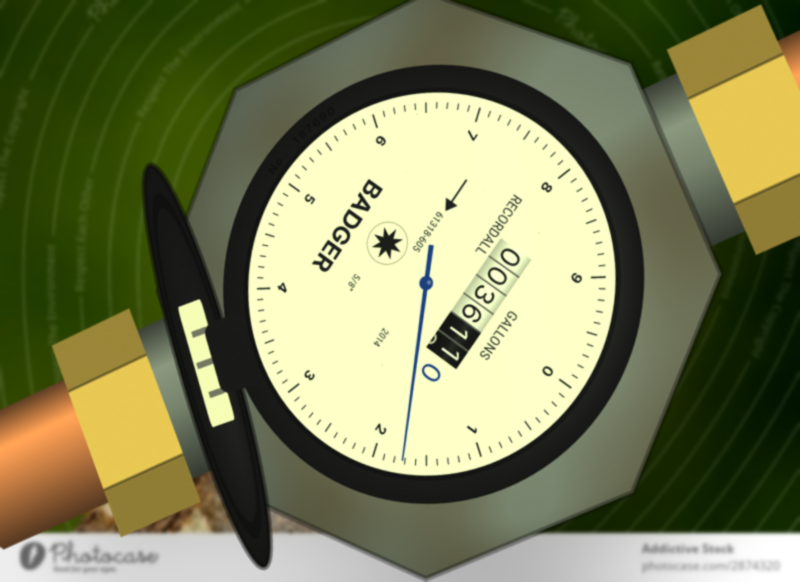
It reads 36111.7 gal
